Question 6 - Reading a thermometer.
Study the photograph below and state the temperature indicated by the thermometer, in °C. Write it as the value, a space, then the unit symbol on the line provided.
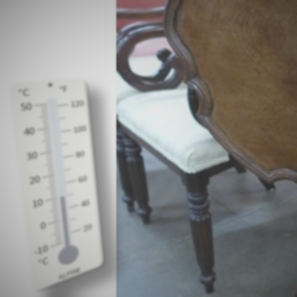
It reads 10 °C
